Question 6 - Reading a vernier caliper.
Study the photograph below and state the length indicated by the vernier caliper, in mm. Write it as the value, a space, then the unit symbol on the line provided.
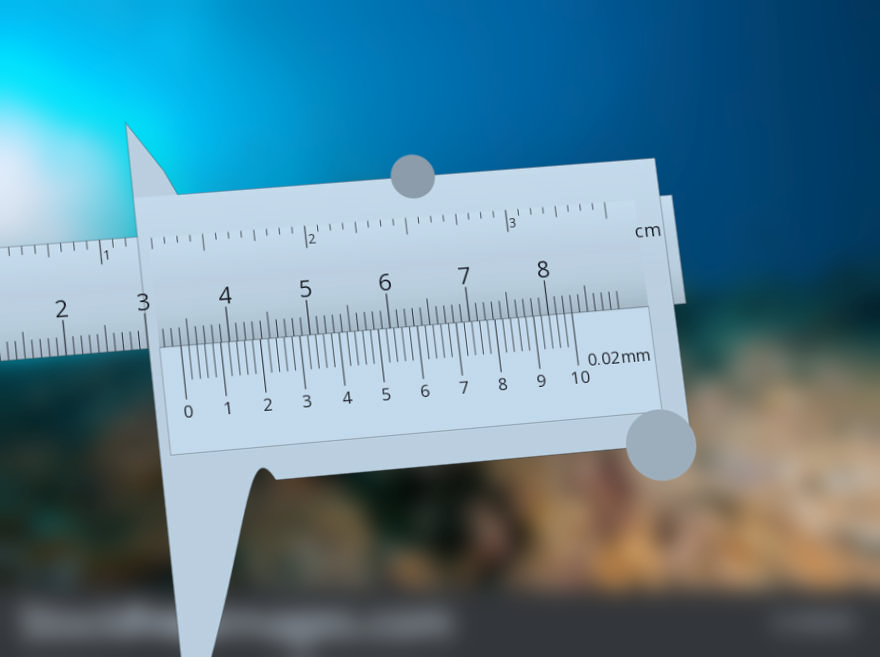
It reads 34.0 mm
